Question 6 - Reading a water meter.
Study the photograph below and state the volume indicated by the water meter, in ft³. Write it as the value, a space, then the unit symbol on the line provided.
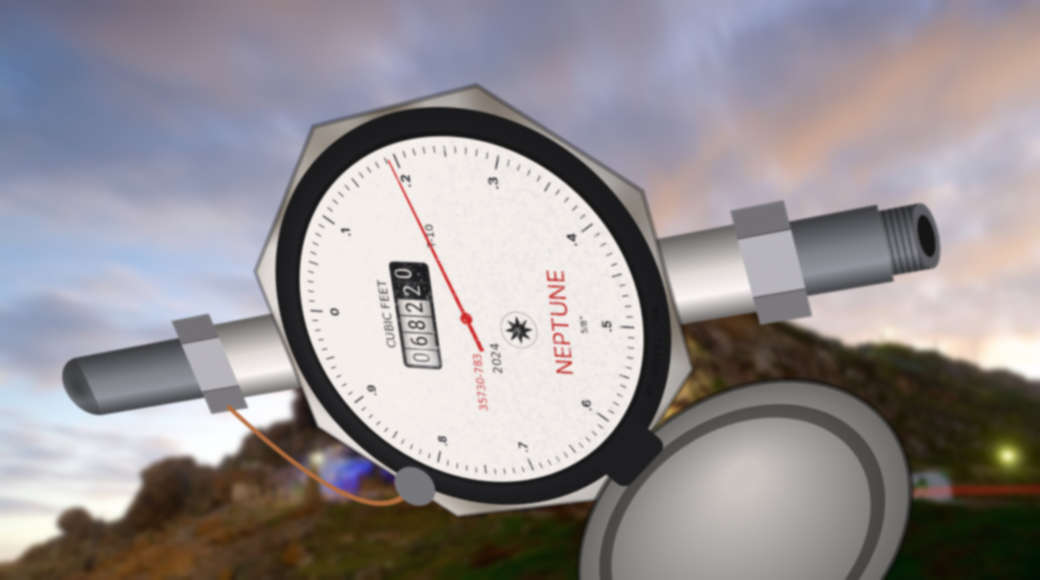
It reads 68220.19 ft³
